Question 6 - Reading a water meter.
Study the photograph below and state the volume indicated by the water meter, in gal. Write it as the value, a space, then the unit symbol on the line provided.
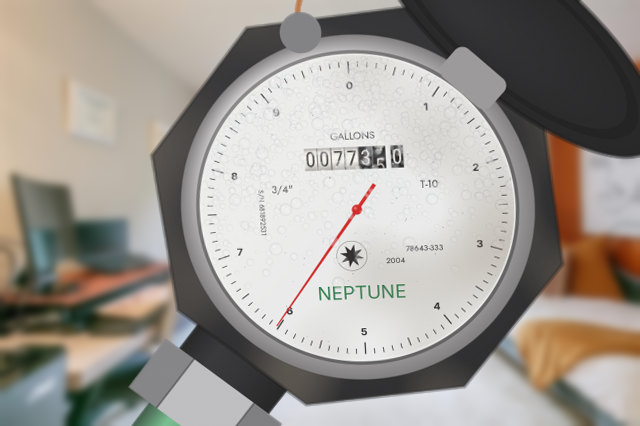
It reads 77346.0 gal
